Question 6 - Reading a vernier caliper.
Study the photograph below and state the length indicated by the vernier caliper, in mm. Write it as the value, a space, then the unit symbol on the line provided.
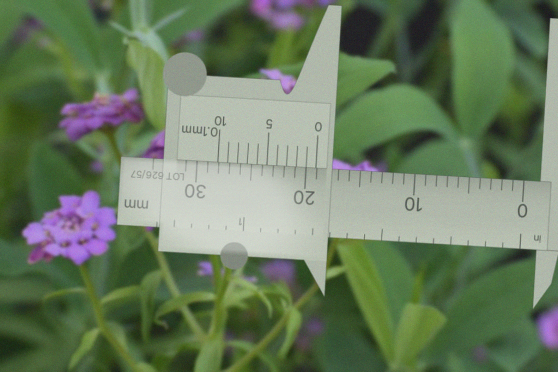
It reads 19.1 mm
